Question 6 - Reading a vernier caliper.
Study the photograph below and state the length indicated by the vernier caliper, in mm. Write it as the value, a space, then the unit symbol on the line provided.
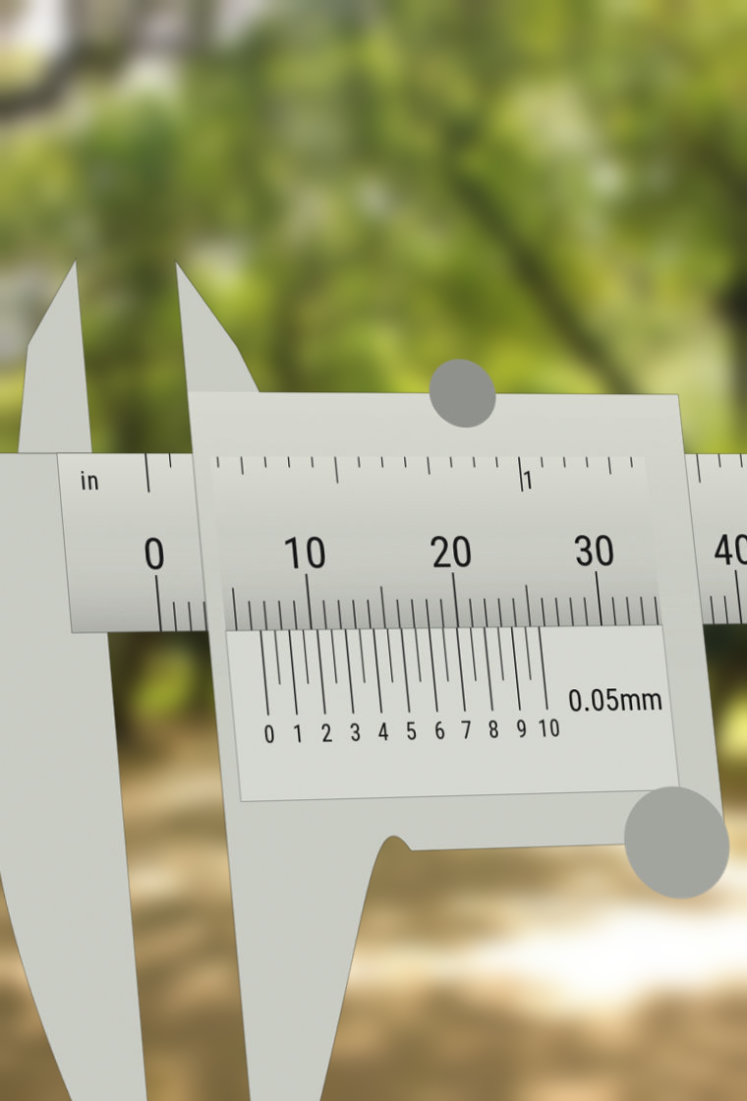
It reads 6.6 mm
